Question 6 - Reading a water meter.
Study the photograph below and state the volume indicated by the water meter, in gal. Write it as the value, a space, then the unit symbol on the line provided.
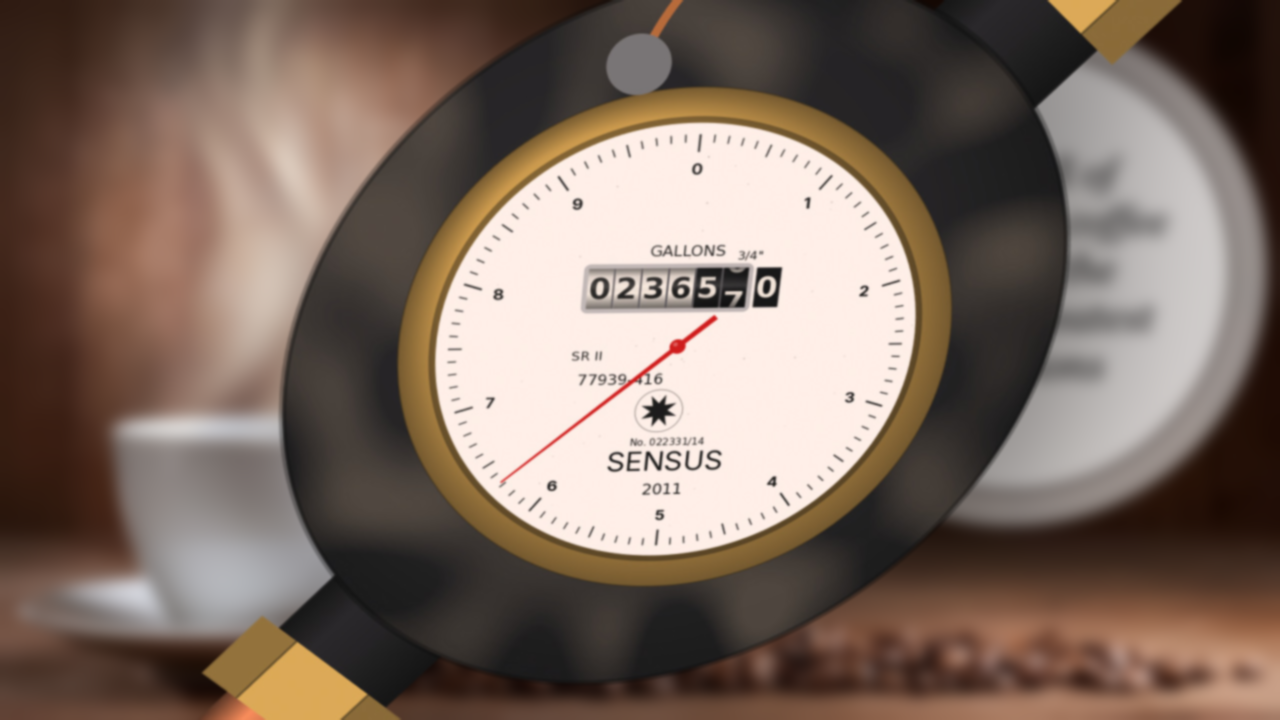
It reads 236566.3 gal
